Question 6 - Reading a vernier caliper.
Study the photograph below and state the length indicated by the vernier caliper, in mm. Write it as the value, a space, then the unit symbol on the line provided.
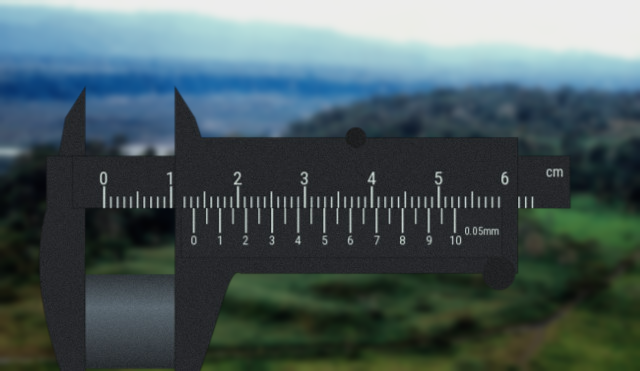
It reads 13.4 mm
